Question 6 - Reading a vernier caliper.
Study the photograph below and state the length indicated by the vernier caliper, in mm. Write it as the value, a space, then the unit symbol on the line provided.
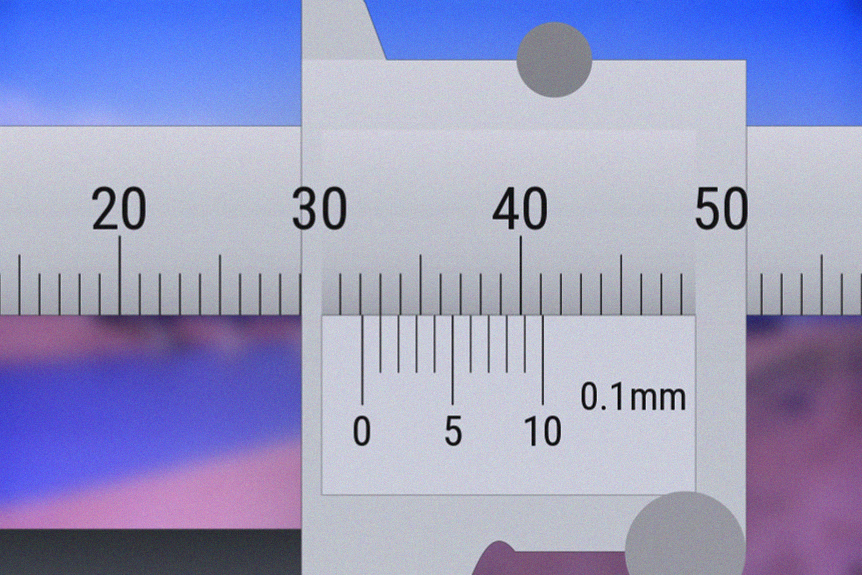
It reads 32.1 mm
